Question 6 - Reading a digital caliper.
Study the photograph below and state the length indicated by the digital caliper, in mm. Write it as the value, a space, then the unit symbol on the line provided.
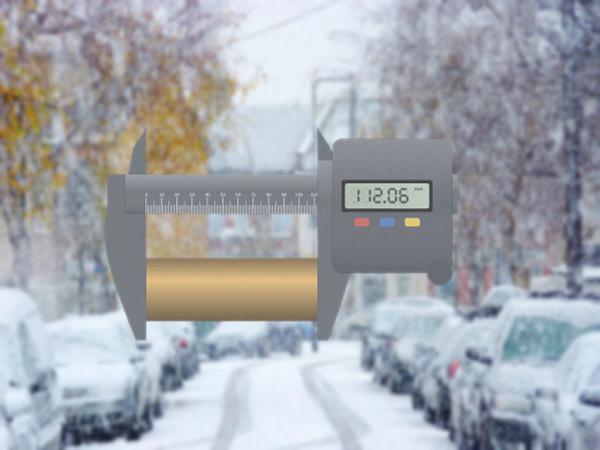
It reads 112.06 mm
